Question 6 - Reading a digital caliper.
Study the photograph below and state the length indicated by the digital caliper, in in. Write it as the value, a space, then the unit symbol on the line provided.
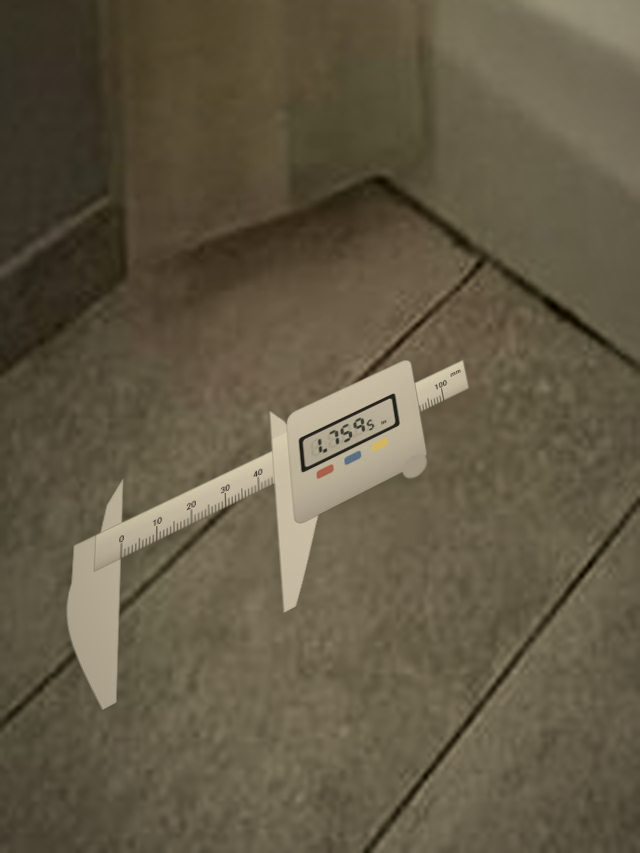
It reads 1.7595 in
